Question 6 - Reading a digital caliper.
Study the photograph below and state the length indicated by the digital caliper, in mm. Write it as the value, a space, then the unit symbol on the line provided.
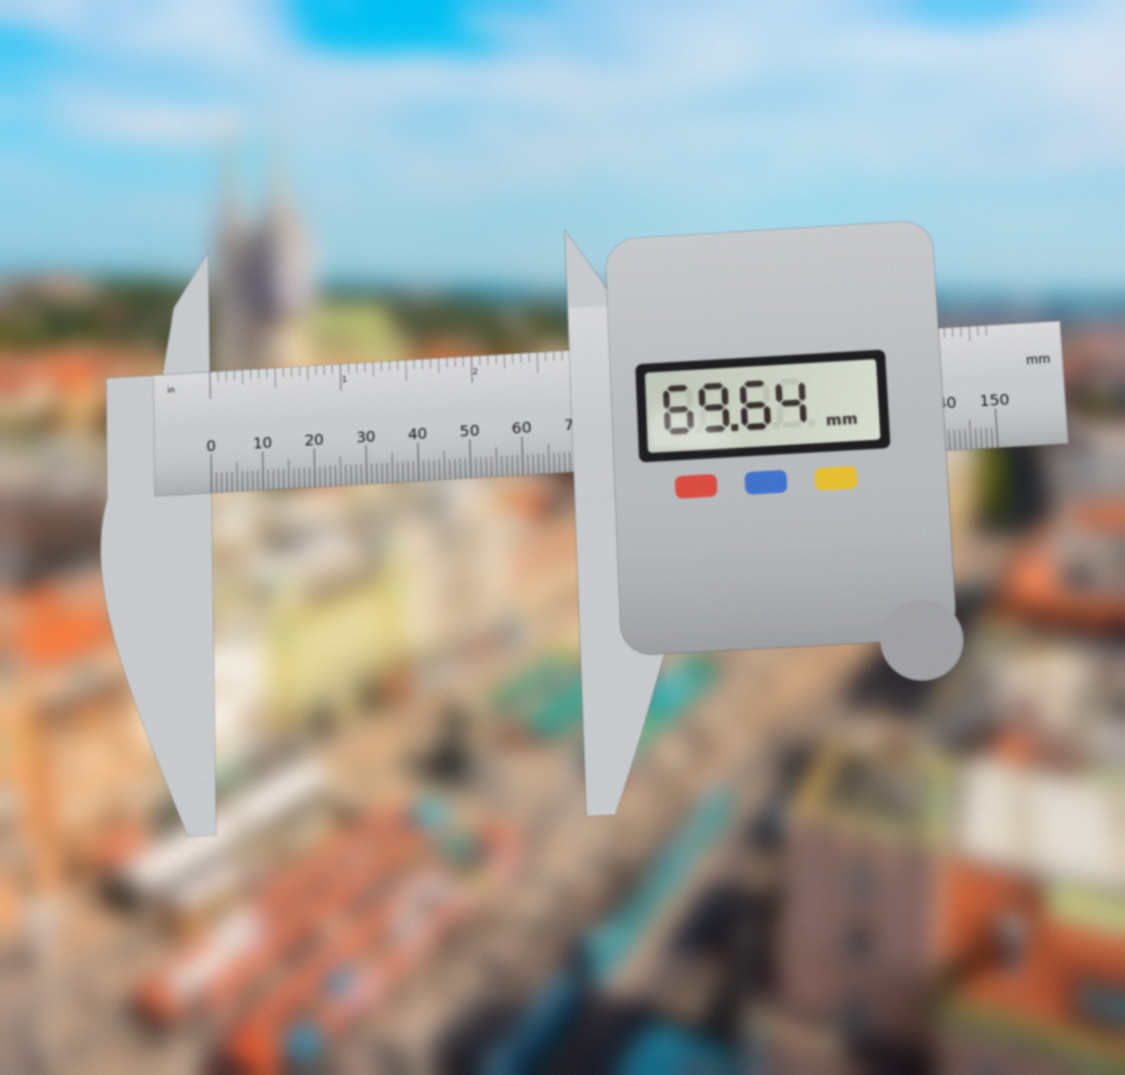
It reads 69.64 mm
